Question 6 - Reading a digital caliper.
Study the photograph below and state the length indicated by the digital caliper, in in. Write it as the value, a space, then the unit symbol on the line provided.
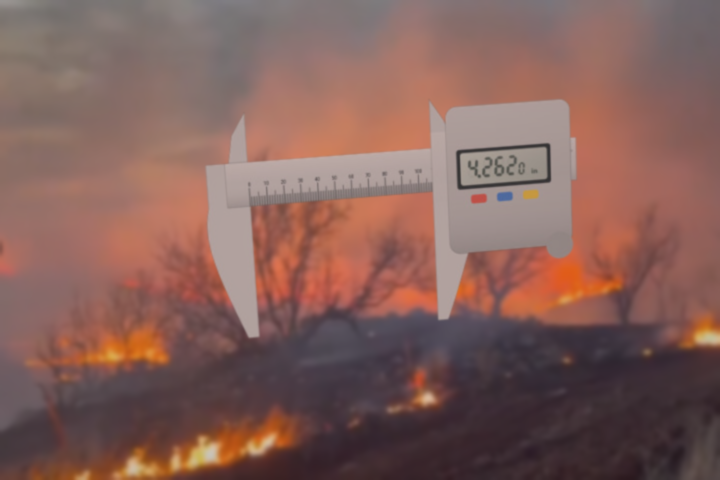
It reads 4.2620 in
